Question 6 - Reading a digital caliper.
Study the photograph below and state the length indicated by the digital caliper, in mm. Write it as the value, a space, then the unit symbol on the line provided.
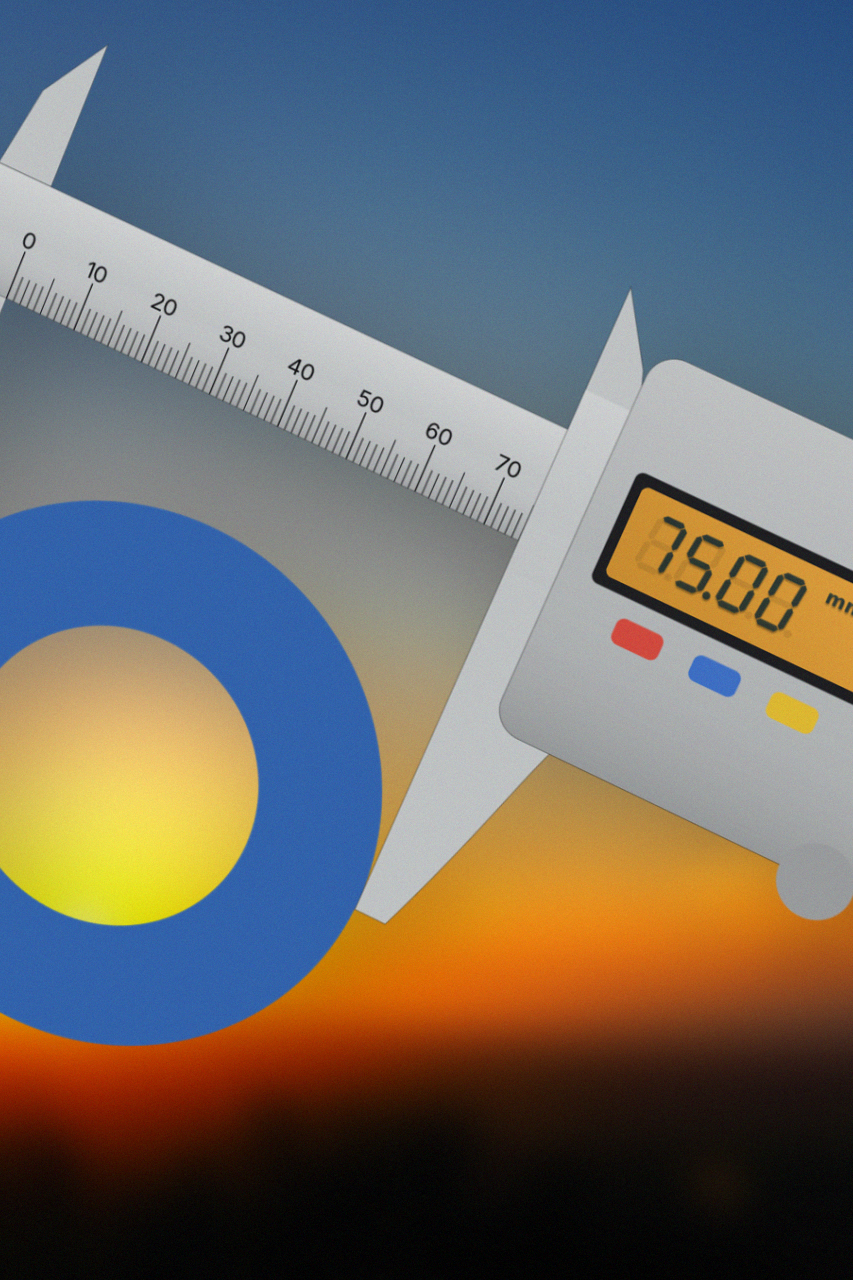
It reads 75.00 mm
